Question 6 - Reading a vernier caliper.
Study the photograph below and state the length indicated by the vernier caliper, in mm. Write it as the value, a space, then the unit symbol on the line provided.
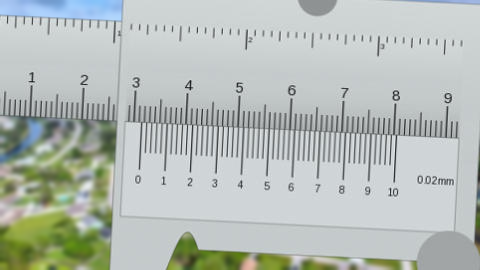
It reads 31.5 mm
